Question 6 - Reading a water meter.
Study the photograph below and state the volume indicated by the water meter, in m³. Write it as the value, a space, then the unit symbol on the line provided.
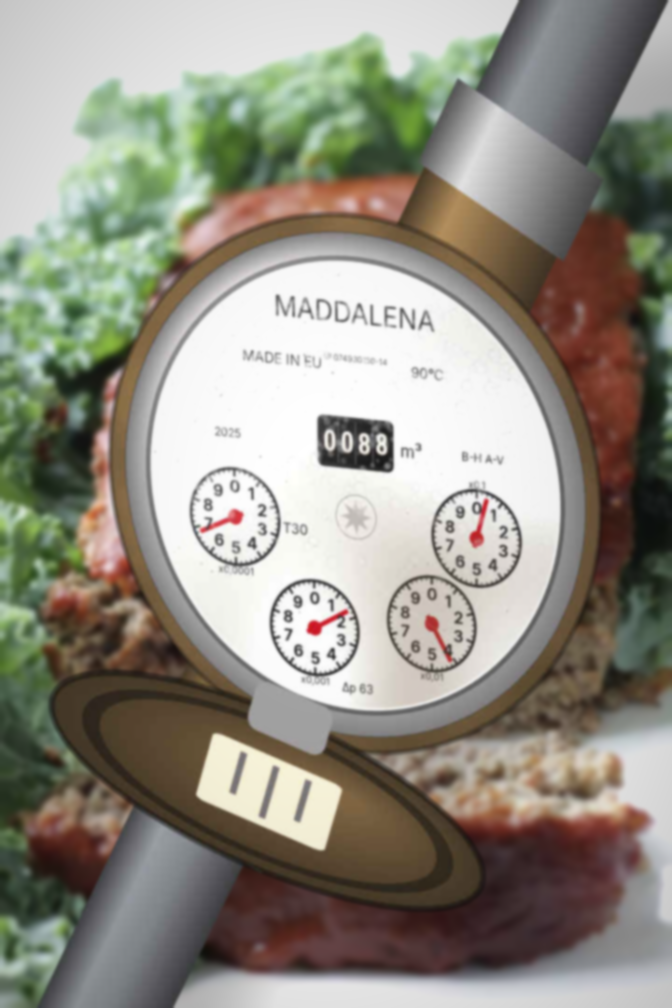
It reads 88.0416 m³
